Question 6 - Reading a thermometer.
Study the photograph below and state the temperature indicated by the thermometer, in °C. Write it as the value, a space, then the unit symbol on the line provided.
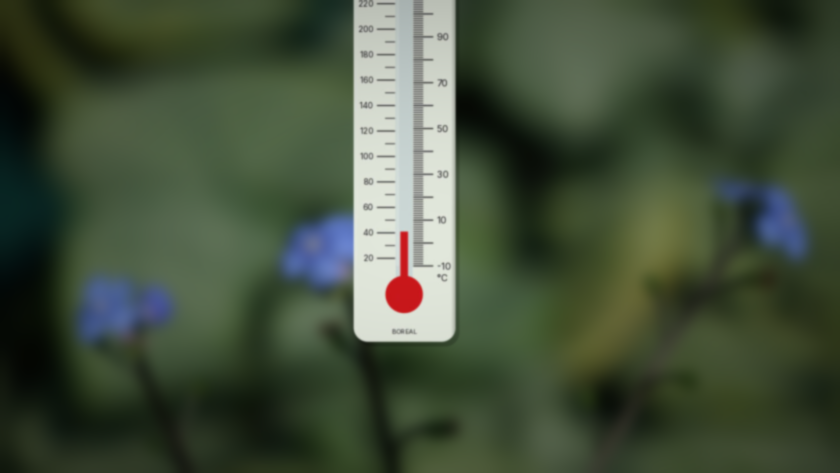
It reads 5 °C
